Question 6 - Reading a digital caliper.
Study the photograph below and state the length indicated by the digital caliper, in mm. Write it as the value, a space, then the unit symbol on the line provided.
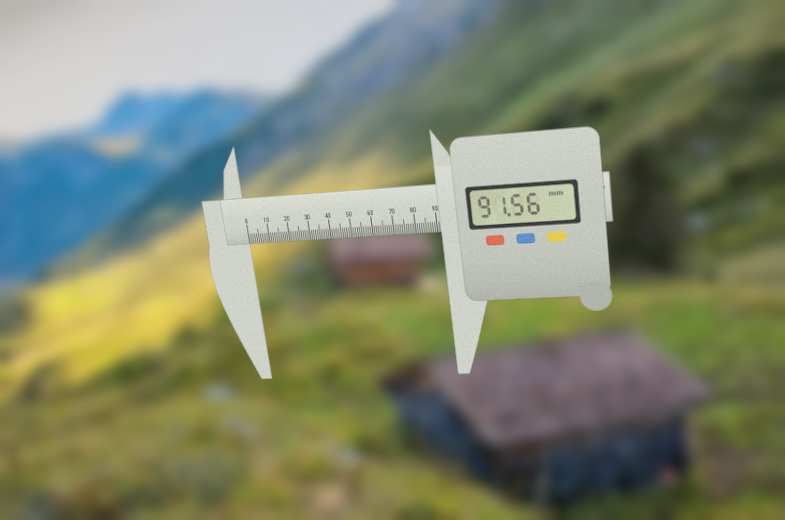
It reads 91.56 mm
